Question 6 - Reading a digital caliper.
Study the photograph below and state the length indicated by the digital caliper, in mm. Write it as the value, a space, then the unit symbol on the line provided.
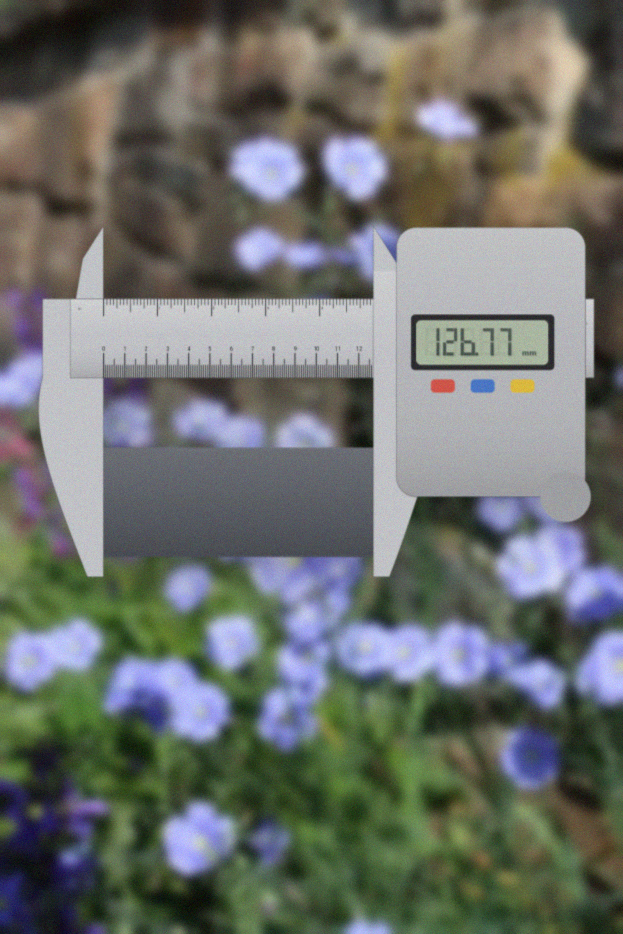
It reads 126.77 mm
